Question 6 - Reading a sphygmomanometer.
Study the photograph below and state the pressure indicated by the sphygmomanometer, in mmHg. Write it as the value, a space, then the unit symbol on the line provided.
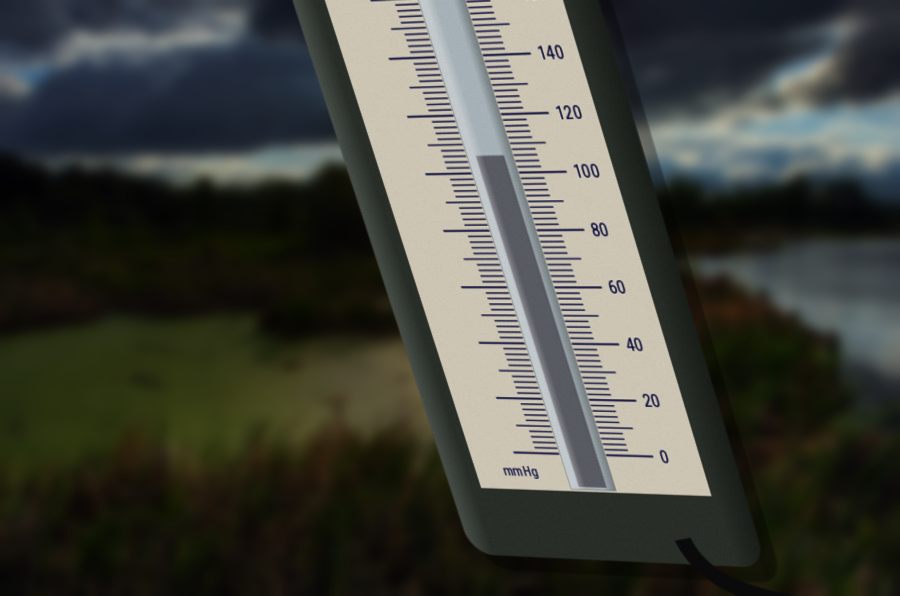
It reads 106 mmHg
